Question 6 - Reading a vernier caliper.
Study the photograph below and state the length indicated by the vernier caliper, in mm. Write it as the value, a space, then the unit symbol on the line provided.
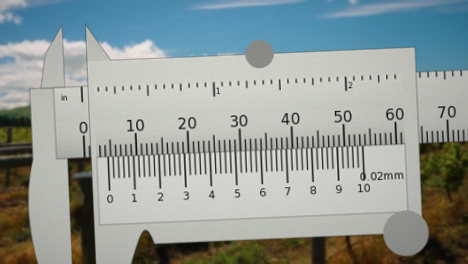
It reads 4.5 mm
